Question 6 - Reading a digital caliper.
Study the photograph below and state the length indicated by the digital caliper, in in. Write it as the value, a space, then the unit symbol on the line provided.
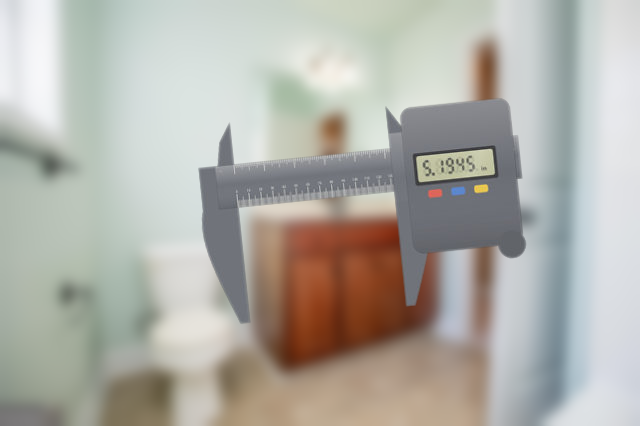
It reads 5.1945 in
